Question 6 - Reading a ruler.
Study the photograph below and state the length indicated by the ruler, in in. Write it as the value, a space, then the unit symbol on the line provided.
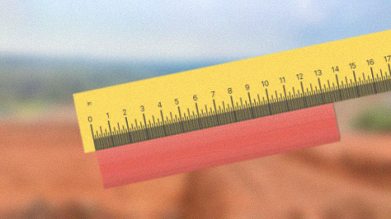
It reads 13.5 in
